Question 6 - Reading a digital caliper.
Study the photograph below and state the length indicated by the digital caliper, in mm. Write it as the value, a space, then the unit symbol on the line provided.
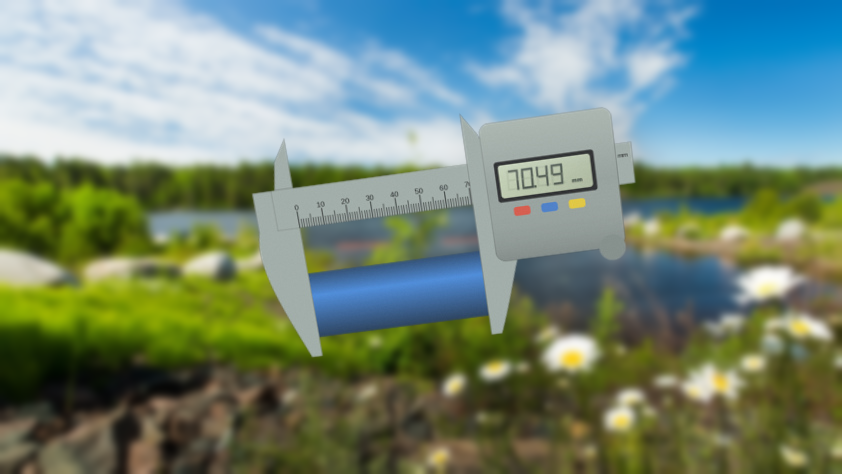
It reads 70.49 mm
